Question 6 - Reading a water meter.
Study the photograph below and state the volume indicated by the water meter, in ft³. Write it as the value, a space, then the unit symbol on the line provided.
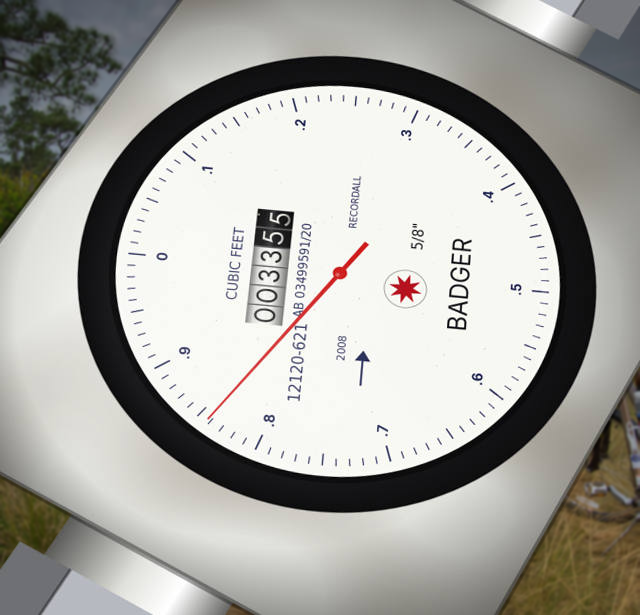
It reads 3354.84 ft³
